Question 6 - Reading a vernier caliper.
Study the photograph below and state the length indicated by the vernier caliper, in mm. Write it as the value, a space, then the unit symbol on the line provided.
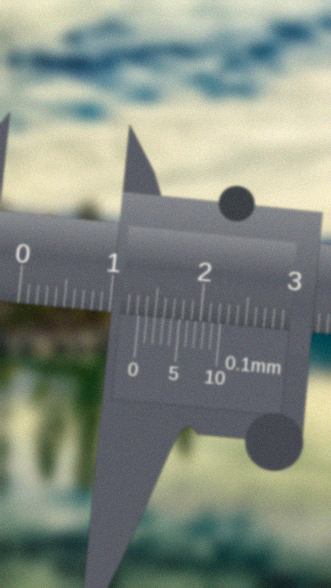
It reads 13.2 mm
